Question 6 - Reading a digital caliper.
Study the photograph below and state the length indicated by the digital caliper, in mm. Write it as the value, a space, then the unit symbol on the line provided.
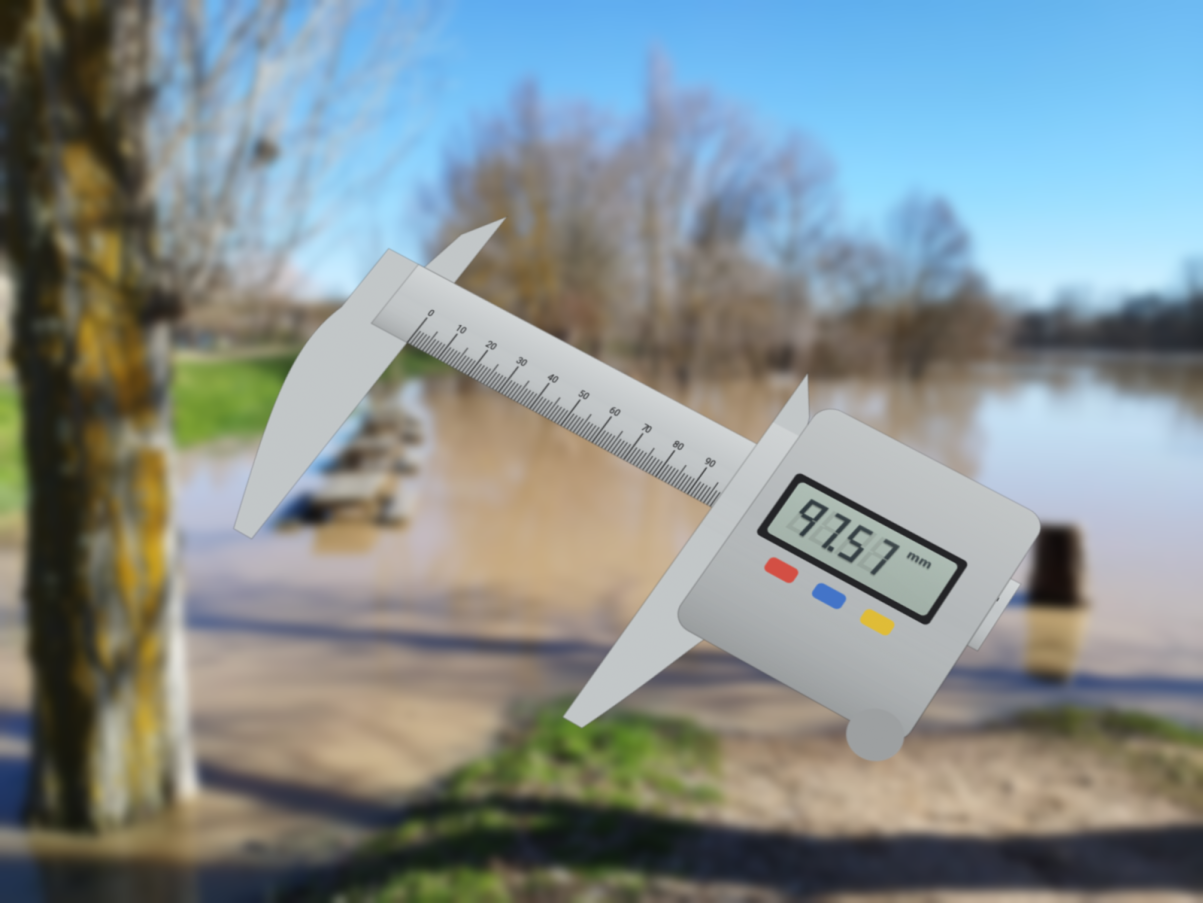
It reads 97.57 mm
